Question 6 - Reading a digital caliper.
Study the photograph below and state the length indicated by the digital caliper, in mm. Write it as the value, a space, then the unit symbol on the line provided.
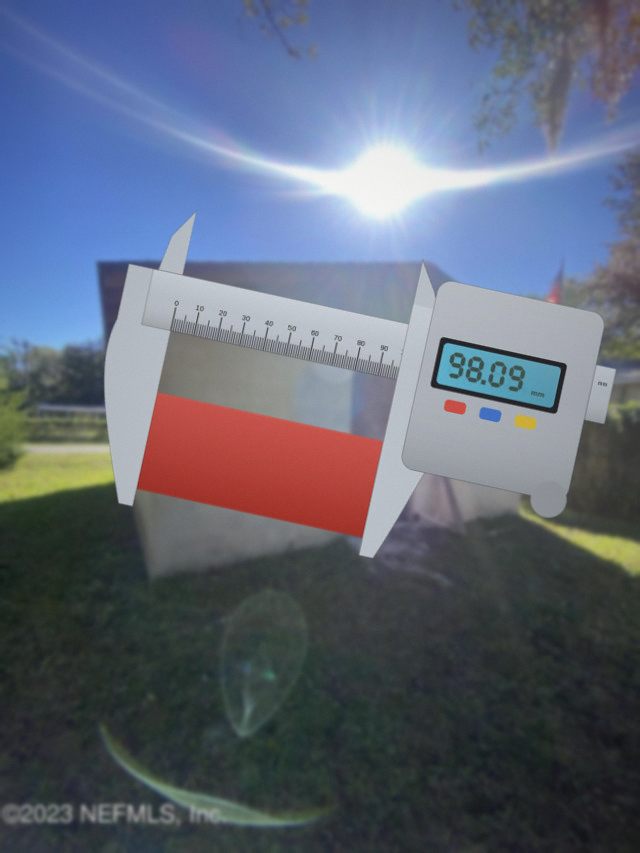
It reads 98.09 mm
